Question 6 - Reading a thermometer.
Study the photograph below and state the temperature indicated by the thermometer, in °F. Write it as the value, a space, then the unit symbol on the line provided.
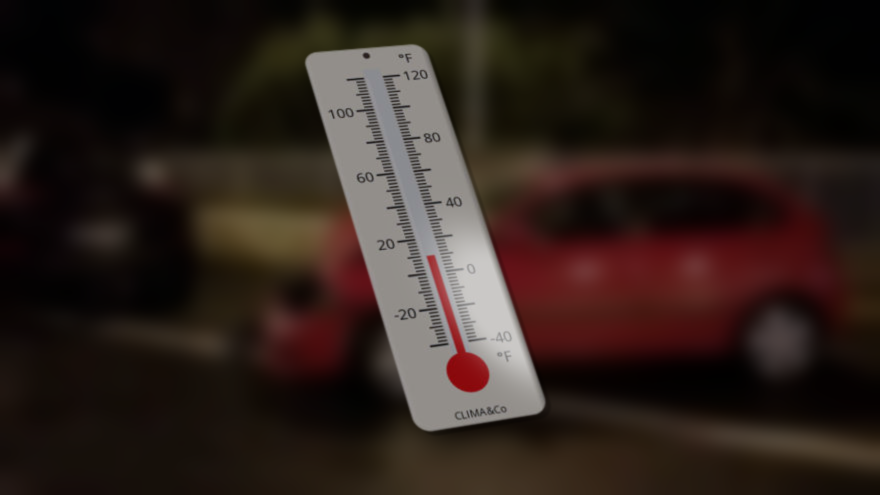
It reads 10 °F
